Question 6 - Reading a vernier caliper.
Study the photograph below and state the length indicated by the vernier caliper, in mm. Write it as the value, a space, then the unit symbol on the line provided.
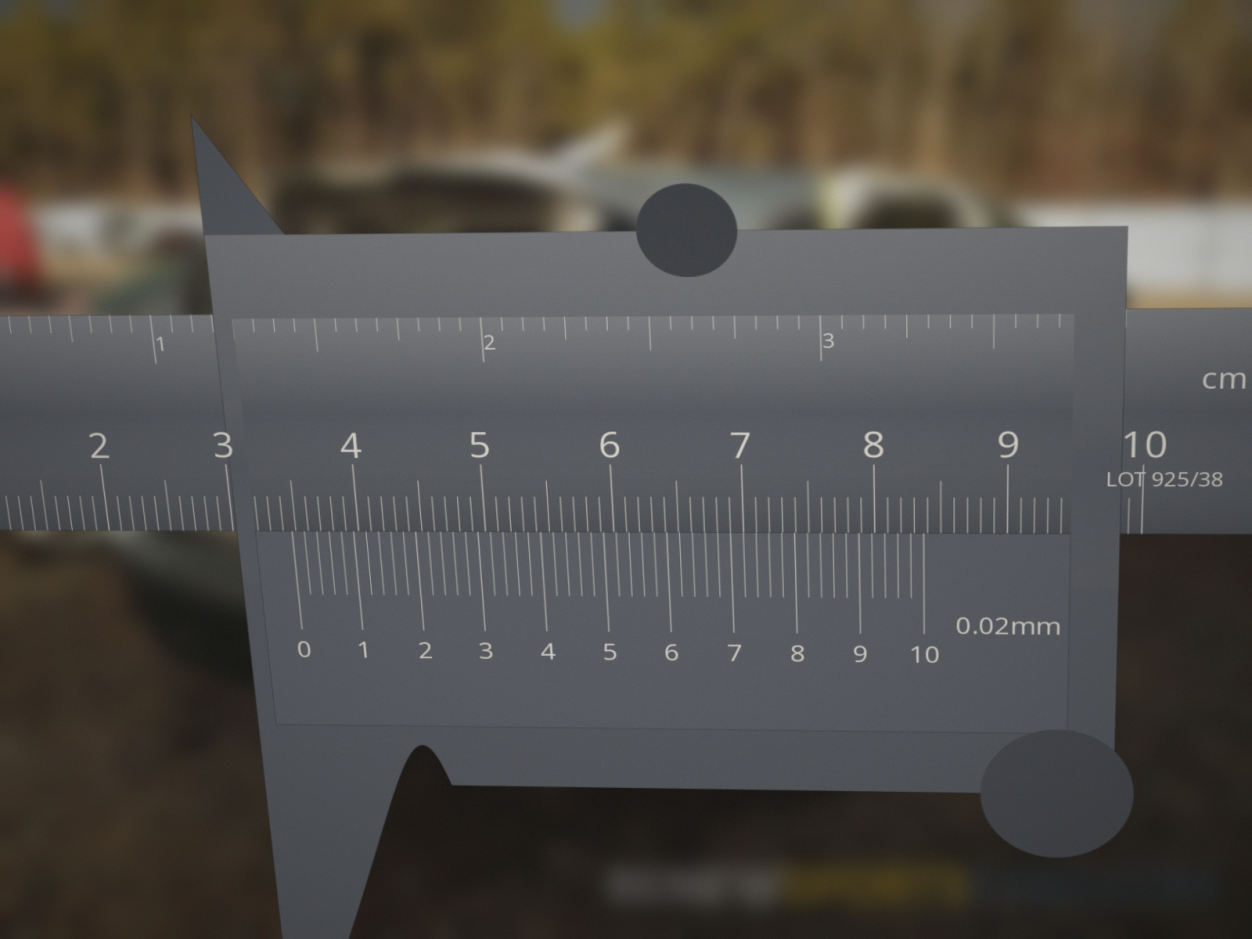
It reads 34.7 mm
